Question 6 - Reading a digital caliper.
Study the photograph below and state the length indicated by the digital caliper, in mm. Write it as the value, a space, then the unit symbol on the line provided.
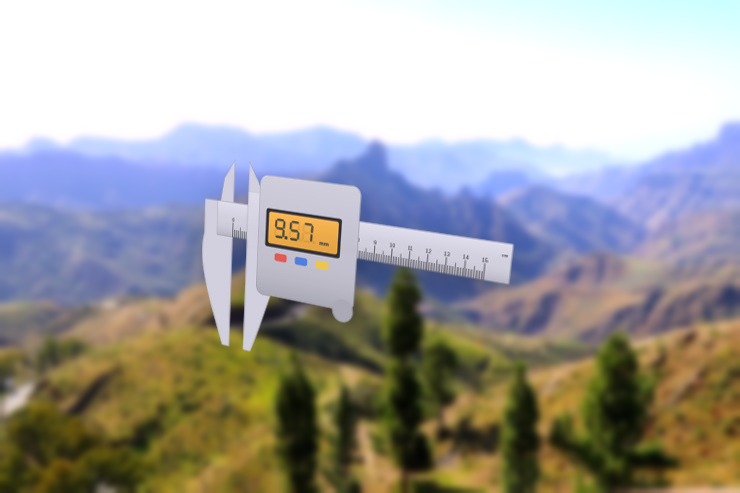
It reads 9.57 mm
